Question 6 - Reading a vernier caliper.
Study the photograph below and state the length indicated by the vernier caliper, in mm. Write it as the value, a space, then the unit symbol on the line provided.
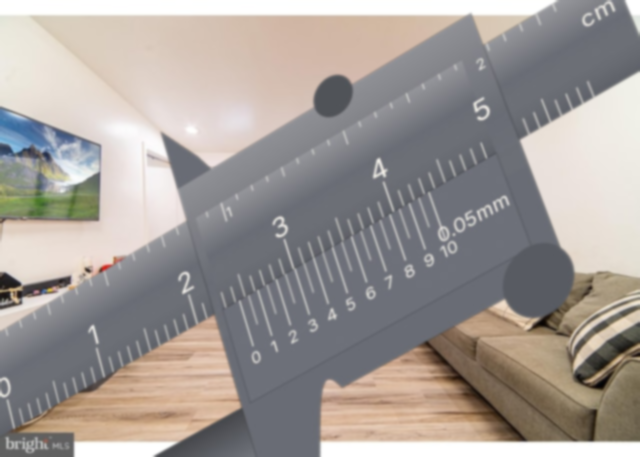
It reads 24.4 mm
